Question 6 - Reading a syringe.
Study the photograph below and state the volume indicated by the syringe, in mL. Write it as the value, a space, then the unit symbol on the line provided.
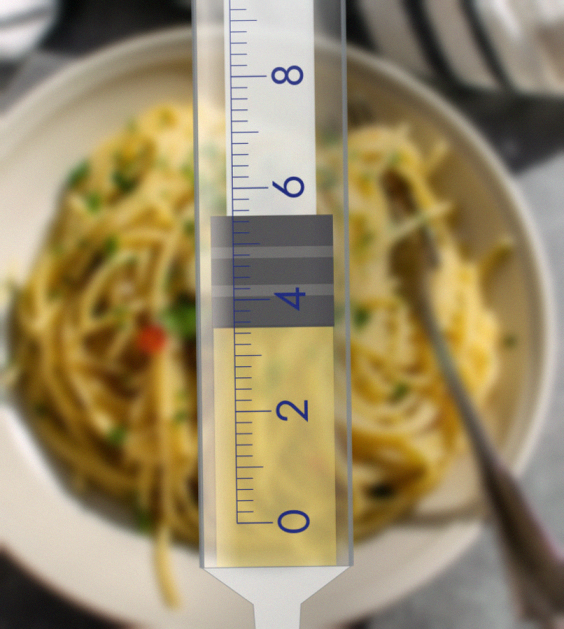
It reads 3.5 mL
